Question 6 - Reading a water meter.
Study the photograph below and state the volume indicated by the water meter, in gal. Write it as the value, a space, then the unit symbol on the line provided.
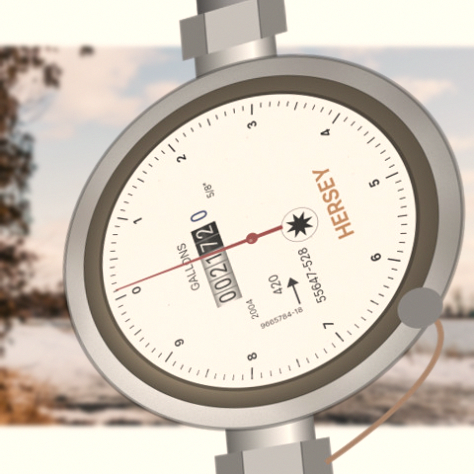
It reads 21720.1 gal
